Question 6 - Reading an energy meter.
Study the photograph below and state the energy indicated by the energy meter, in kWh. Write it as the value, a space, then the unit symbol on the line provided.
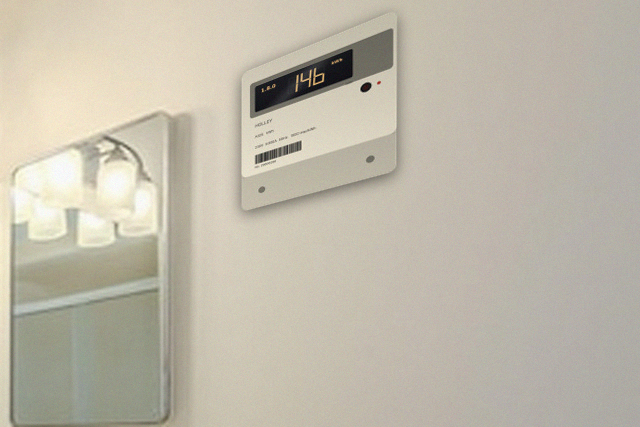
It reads 146 kWh
